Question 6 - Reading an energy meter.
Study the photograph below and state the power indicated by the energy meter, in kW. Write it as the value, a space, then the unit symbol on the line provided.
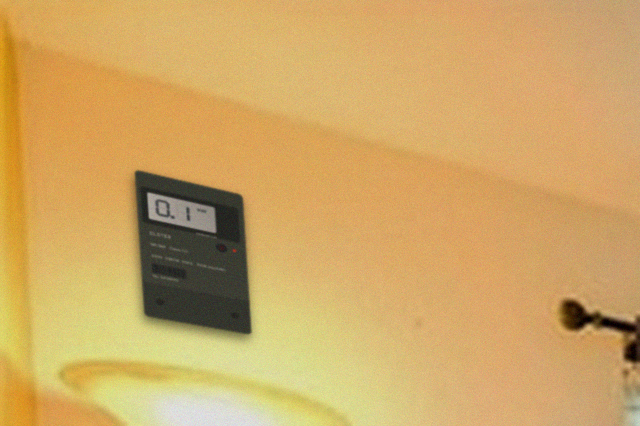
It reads 0.1 kW
